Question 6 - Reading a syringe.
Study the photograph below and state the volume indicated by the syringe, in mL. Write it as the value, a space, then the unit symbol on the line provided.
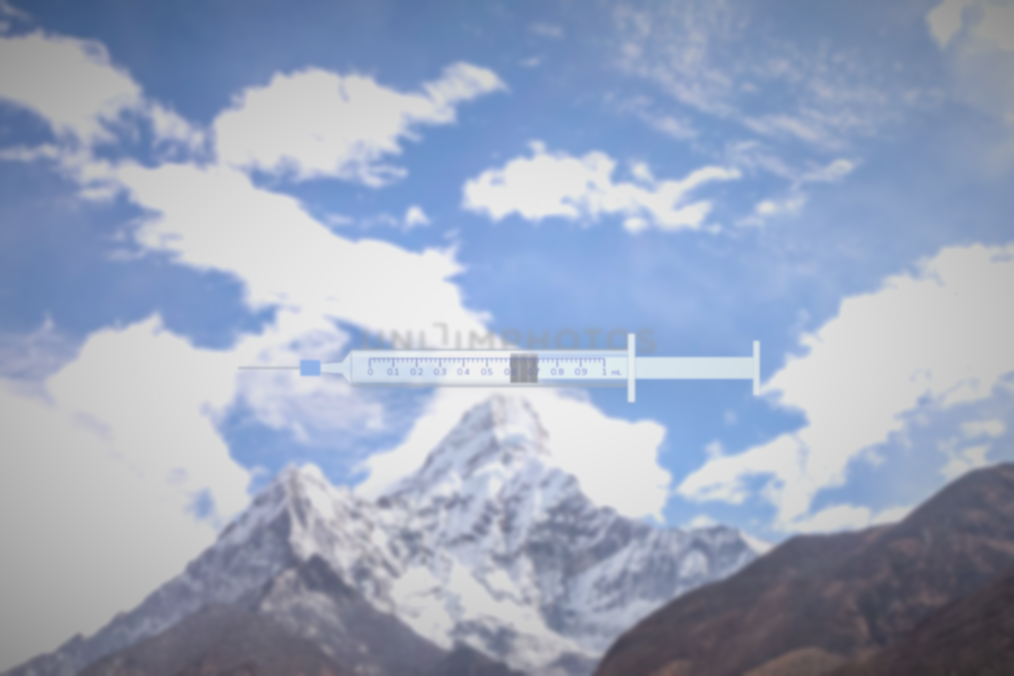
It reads 0.6 mL
